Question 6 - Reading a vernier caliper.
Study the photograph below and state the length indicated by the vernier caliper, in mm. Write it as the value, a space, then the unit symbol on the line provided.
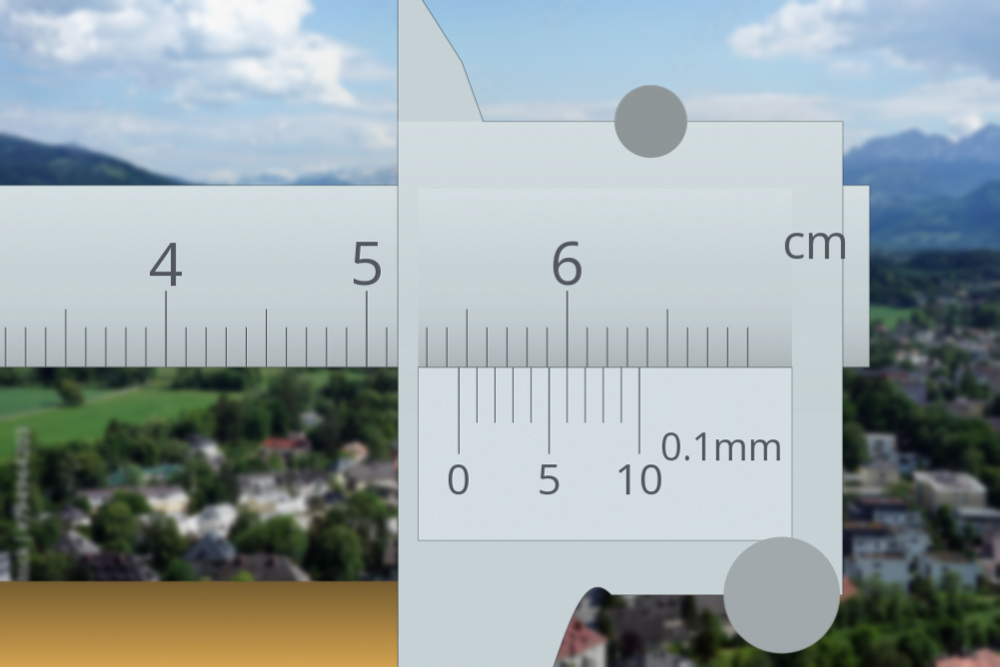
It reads 54.6 mm
